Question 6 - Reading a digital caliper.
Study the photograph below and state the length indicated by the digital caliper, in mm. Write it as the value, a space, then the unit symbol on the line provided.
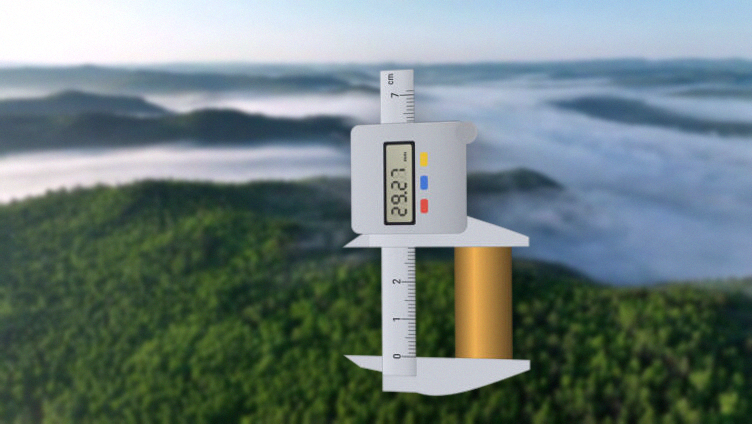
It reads 29.27 mm
